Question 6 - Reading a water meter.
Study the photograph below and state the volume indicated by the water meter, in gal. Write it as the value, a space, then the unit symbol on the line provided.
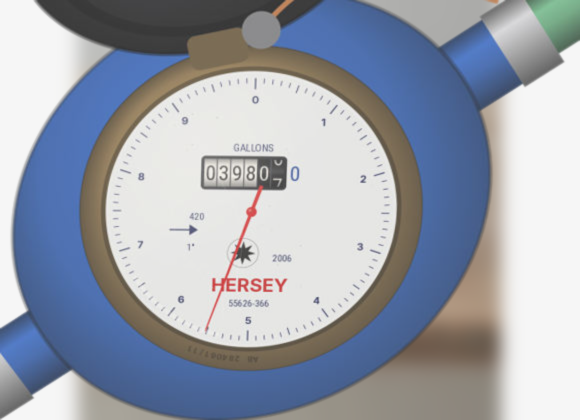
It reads 398065.5 gal
